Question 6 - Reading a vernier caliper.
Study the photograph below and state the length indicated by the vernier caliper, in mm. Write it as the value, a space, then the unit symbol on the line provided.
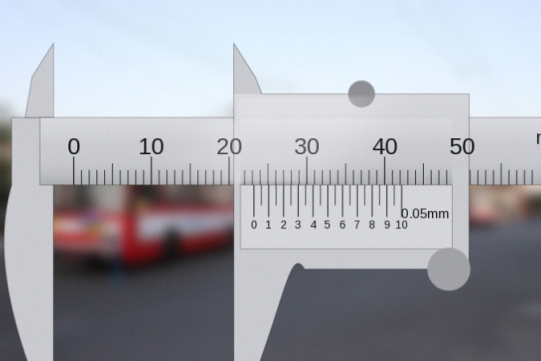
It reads 23.2 mm
